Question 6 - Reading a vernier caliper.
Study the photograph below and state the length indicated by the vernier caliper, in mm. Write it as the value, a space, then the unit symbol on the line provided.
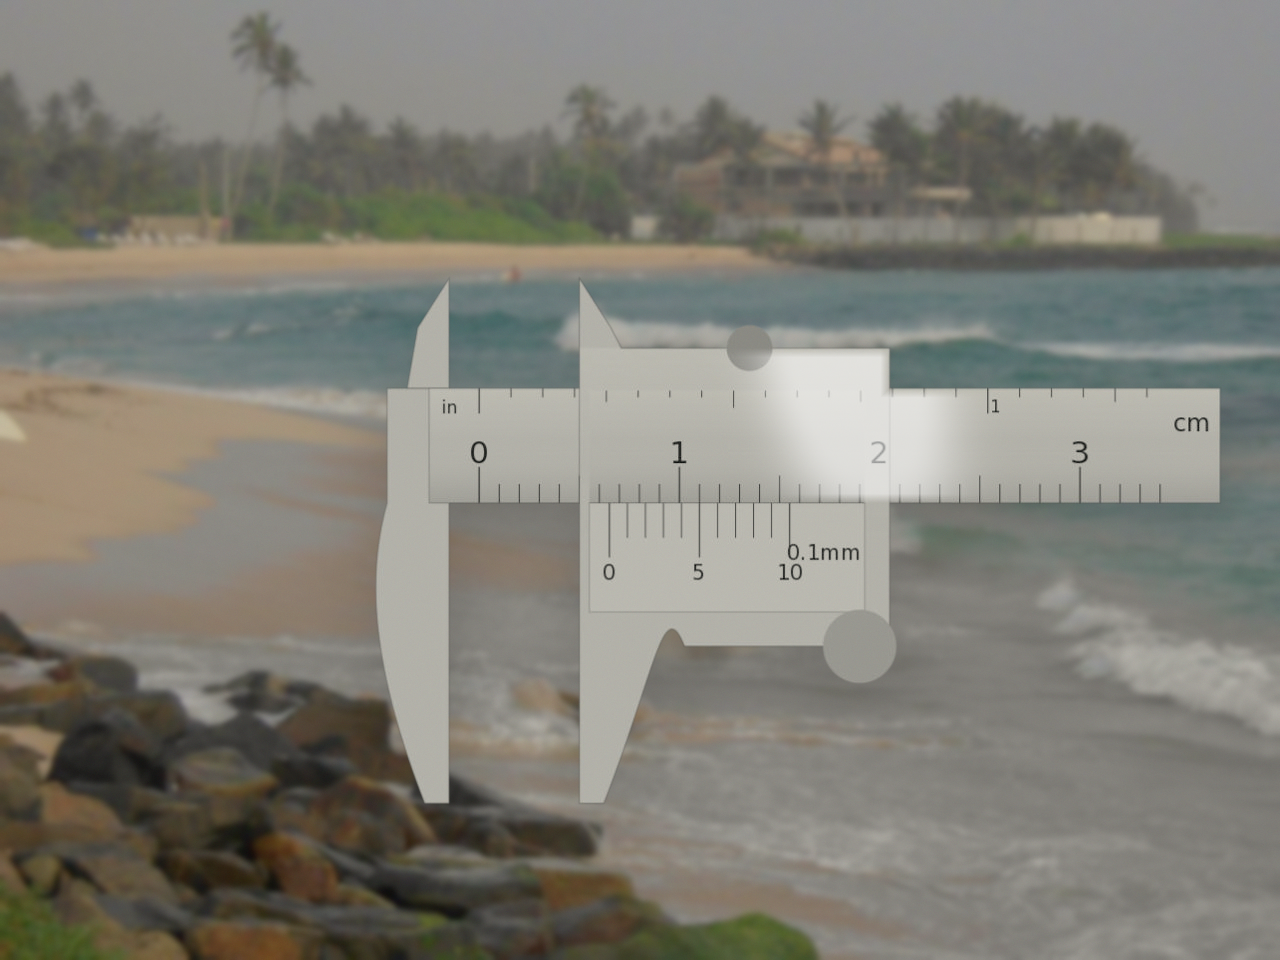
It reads 6.5 mm
